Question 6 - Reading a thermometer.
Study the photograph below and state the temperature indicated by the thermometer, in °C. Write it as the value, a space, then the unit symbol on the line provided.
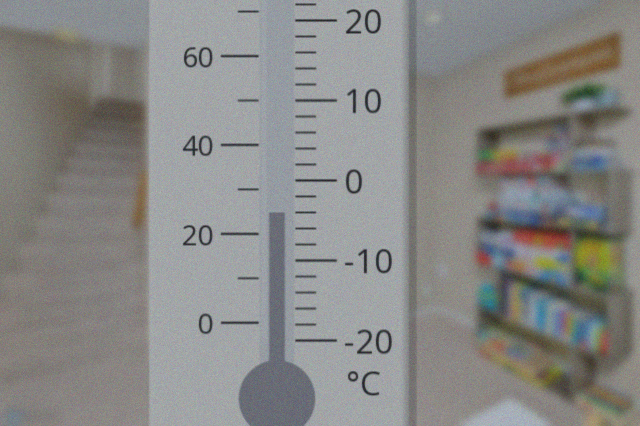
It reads -4 °C
